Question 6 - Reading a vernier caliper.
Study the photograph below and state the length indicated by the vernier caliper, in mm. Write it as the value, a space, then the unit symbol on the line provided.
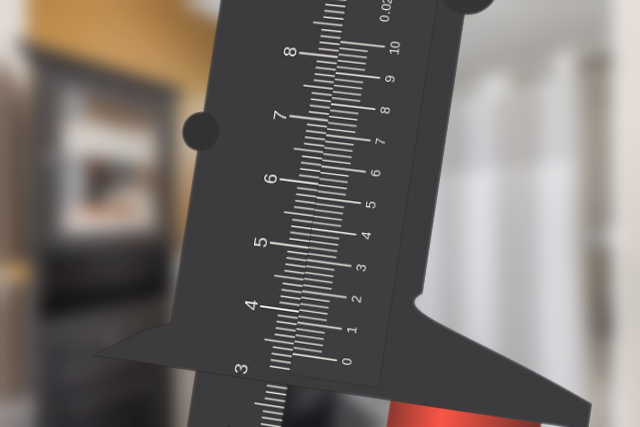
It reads 33.4 mm
